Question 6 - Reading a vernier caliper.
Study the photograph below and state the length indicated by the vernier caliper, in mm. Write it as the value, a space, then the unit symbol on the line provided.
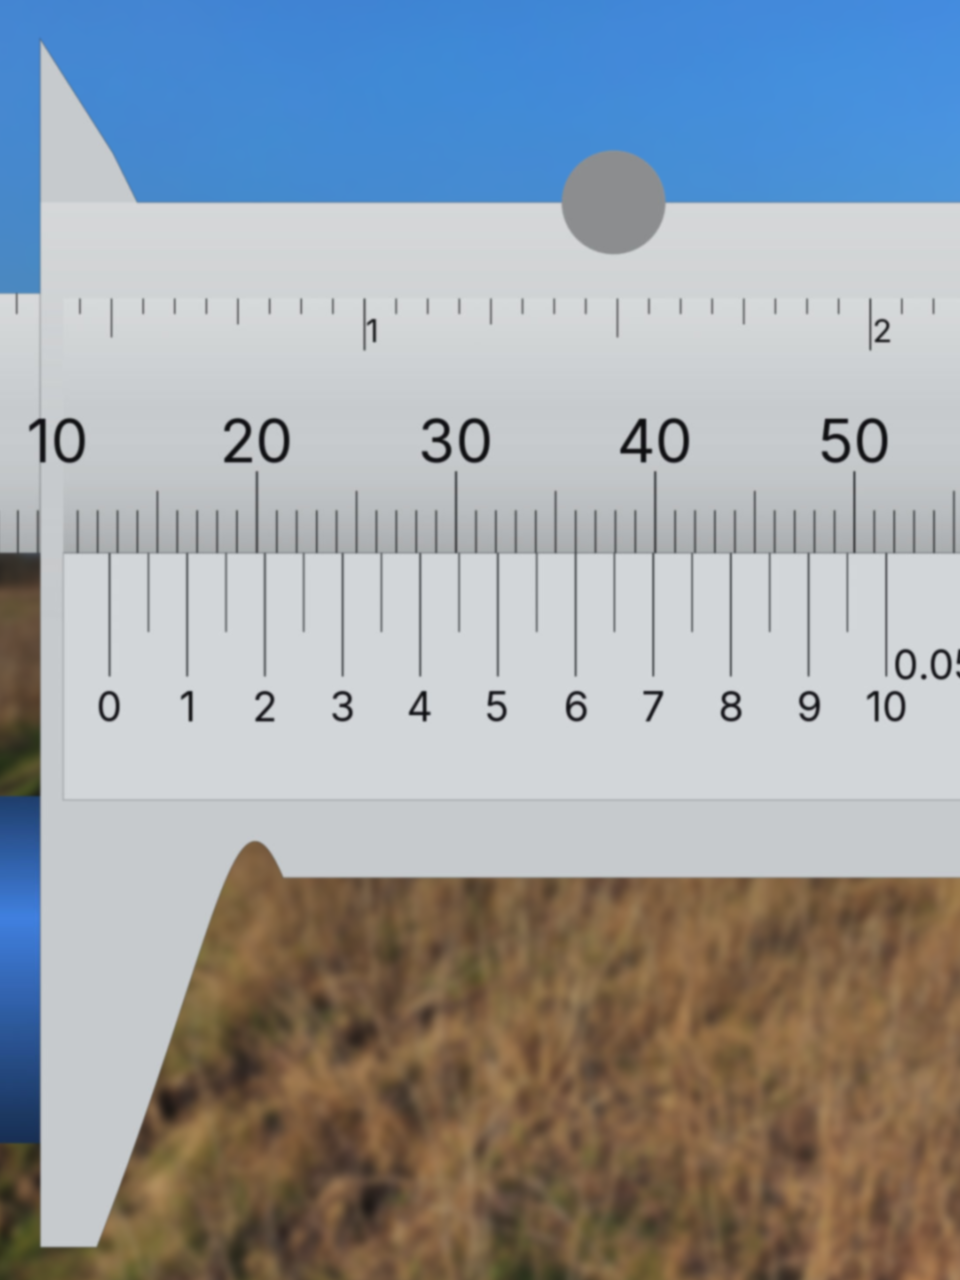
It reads 12.6 mm
